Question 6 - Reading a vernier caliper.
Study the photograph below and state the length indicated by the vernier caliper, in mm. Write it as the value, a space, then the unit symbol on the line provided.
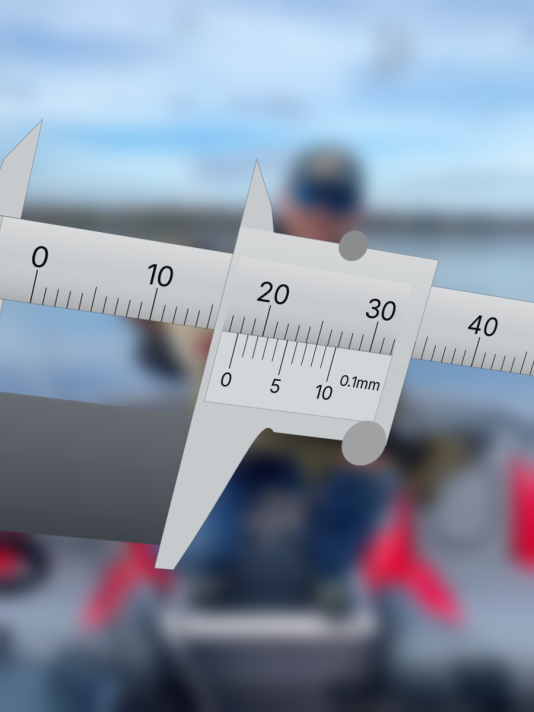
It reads 17.8 mm
